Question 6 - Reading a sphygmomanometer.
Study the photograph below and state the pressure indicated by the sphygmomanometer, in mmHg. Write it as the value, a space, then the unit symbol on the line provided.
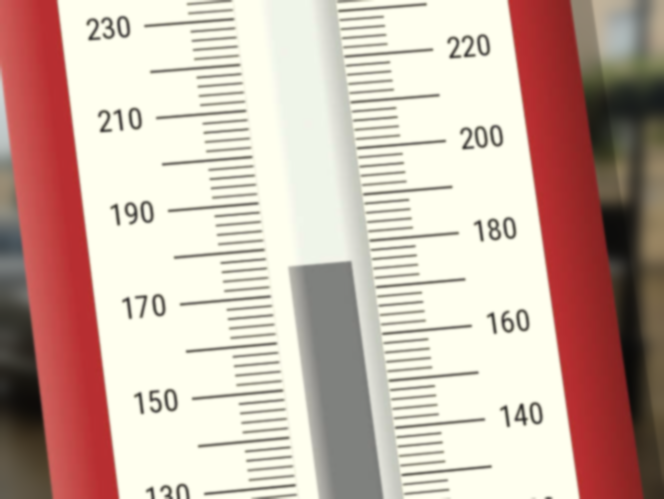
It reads 176 mmHg
